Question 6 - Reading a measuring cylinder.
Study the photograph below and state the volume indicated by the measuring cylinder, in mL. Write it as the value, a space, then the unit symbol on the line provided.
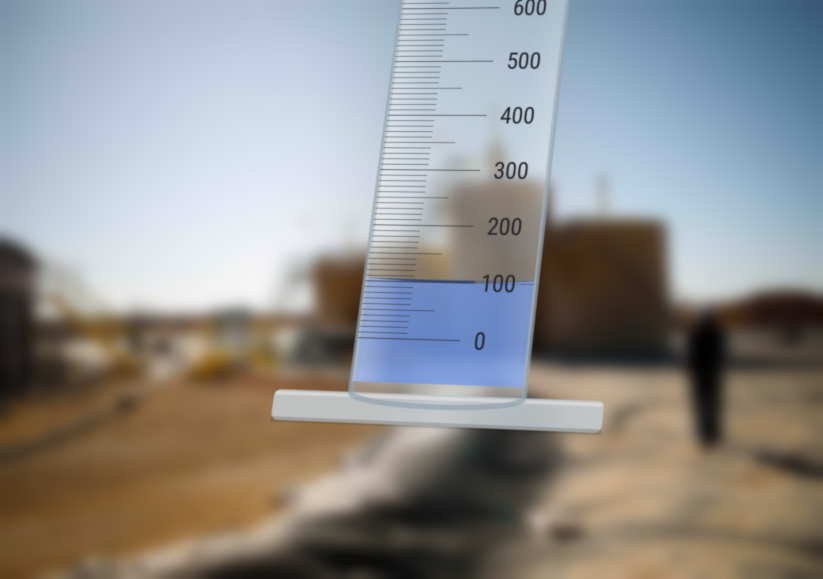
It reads 100 mL
